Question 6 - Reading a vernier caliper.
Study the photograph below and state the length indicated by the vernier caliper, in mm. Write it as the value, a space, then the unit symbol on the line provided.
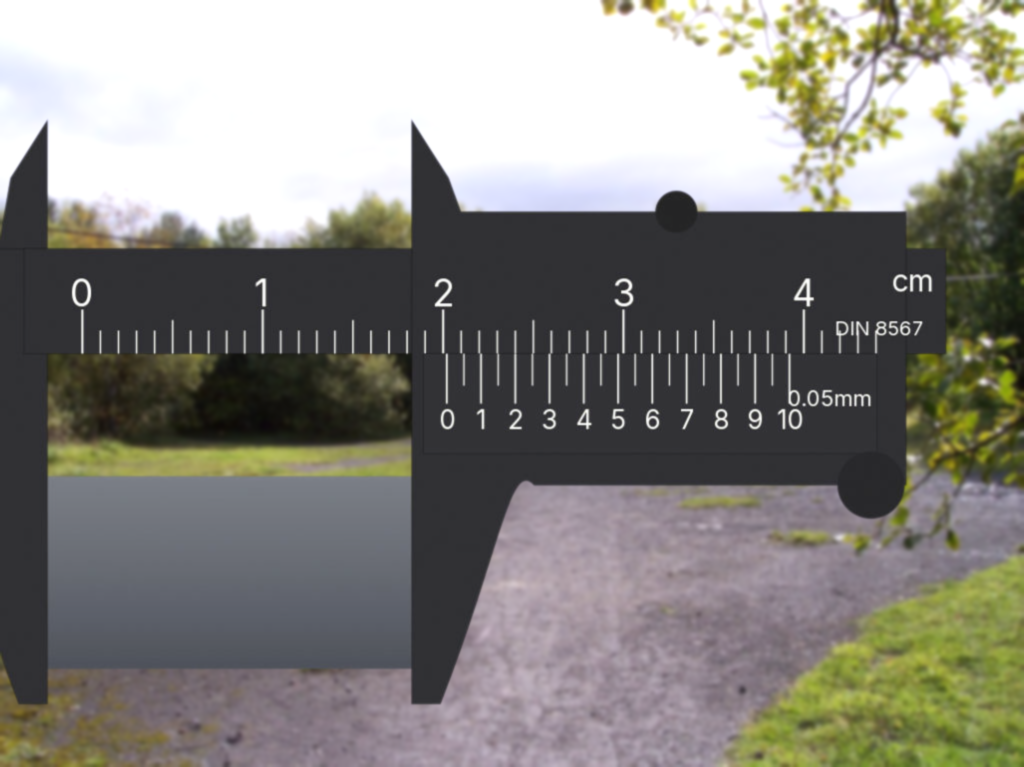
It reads 20.2 mm
